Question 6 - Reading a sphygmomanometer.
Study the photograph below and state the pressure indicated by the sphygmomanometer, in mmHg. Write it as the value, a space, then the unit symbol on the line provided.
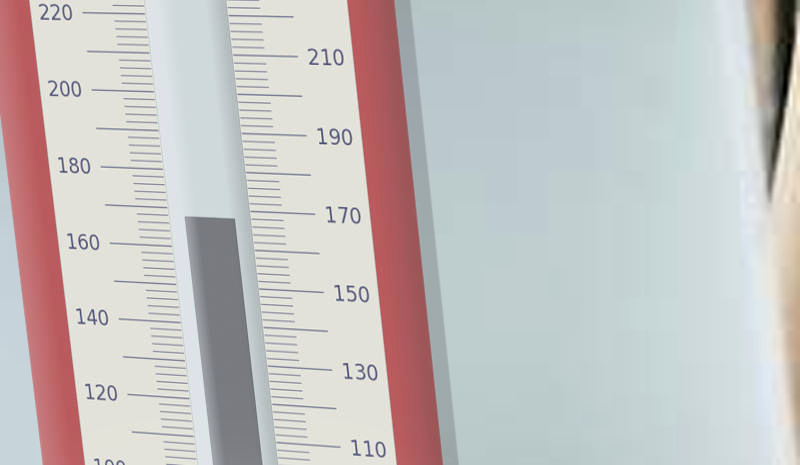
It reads 168 mmHg
